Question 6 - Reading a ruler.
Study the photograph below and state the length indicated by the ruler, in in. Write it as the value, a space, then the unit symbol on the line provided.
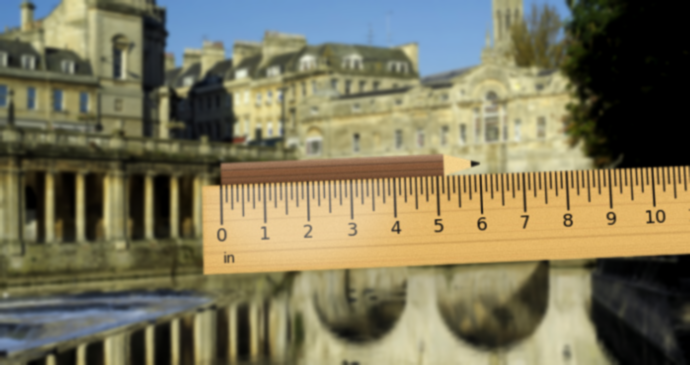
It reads 6 in
